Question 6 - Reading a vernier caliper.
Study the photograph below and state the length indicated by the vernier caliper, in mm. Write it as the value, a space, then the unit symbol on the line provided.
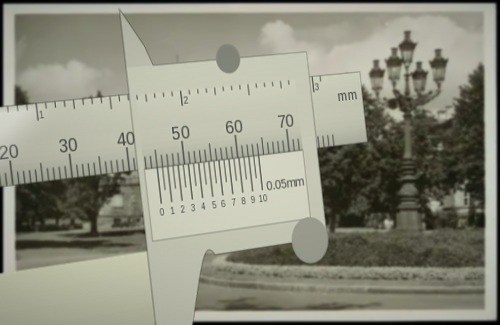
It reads 45.0 mm
